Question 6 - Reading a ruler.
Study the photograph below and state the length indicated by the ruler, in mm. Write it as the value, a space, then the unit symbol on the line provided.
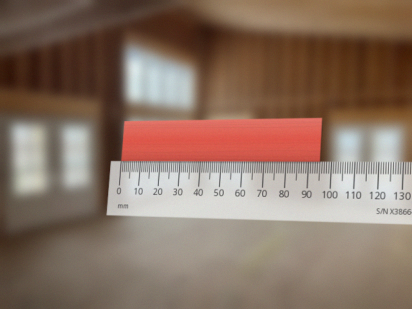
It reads 95 mm
